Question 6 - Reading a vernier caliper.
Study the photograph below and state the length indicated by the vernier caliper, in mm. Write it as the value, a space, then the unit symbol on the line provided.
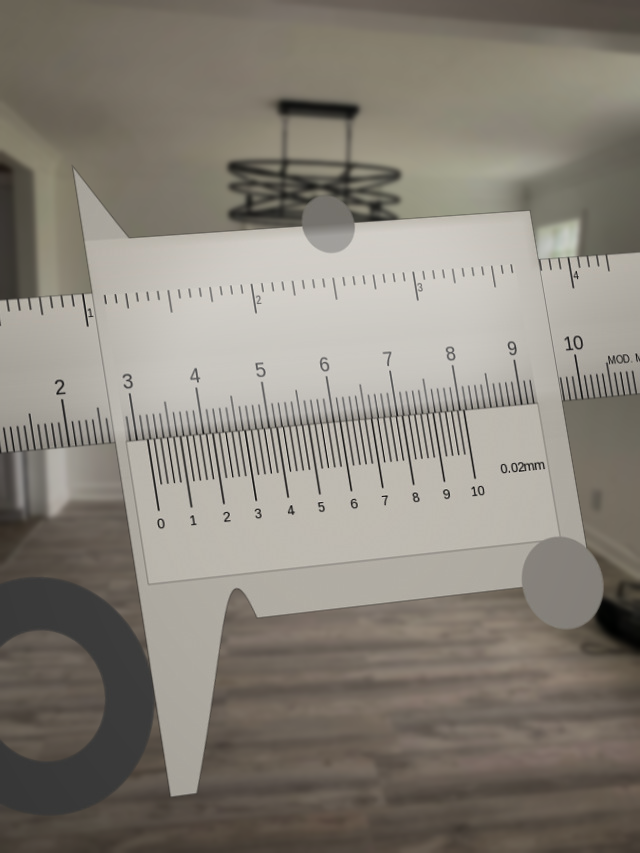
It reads 31.6 mm
